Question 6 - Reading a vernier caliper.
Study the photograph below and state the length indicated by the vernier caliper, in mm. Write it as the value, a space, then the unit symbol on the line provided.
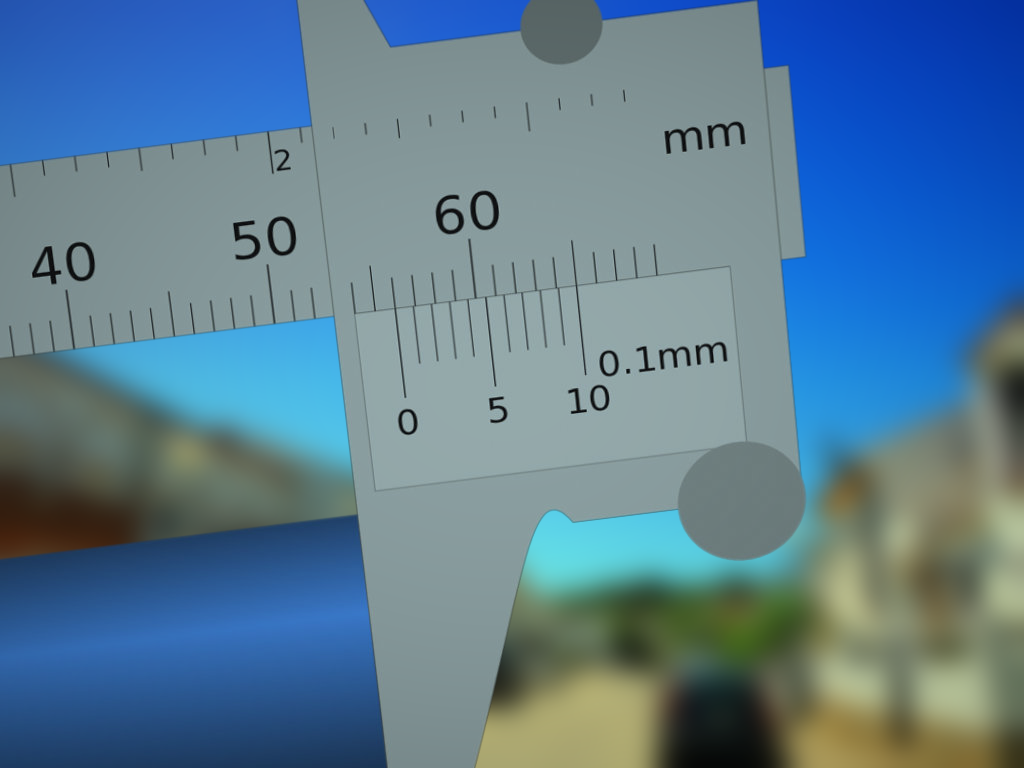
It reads 56.0 mm
